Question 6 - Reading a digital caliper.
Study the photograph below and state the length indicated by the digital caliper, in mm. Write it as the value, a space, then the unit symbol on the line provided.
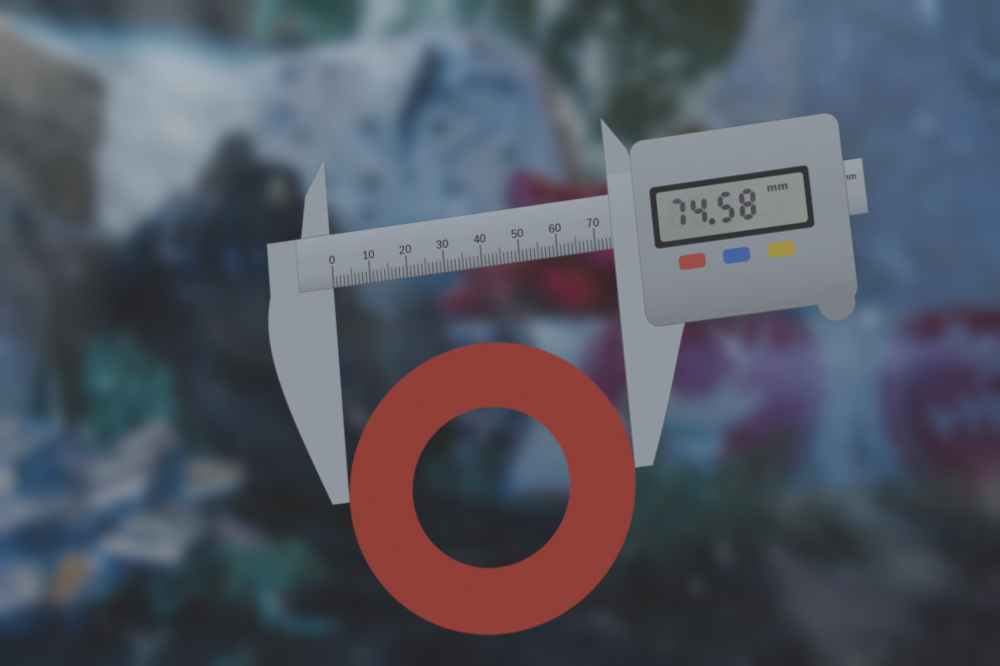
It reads 74.58 mm
